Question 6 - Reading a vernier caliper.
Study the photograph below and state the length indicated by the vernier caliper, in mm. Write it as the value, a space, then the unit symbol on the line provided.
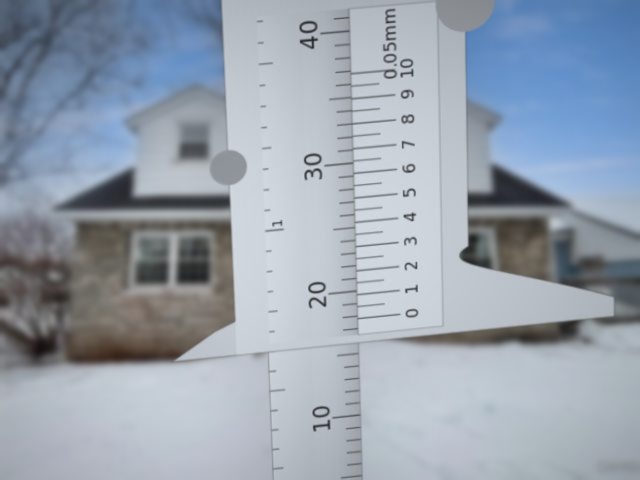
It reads 17.8 mm
